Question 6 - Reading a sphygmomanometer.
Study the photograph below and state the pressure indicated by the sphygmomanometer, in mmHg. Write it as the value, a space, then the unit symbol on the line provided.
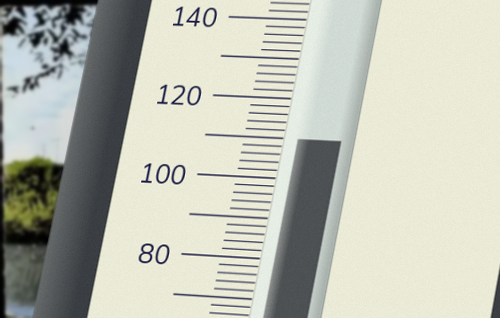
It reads 110 mmHg
